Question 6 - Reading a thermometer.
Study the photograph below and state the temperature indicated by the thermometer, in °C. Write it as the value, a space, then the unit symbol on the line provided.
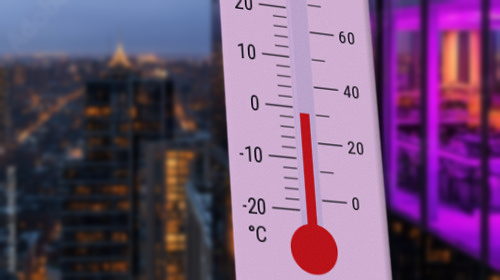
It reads -1 °C
